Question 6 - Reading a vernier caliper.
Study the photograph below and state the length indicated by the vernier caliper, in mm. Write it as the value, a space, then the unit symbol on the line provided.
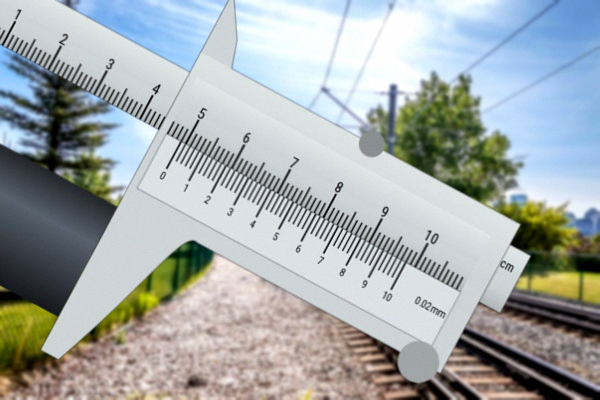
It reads 49.0 mm
